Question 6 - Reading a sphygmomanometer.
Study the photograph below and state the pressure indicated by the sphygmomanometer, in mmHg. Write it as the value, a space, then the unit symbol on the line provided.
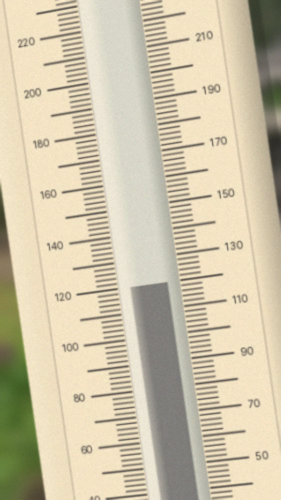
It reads 120 mmHg
